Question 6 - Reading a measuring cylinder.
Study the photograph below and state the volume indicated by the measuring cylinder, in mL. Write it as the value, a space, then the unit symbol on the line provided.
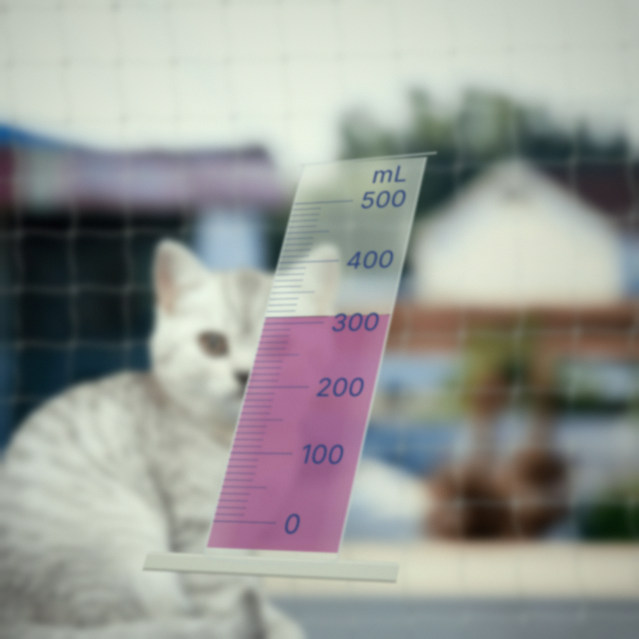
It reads 310 mL
